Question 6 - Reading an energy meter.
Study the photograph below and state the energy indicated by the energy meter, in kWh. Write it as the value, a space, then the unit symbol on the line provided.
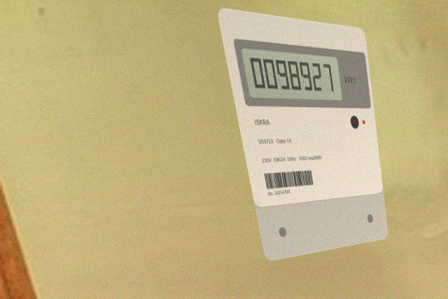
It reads 98927 kWh
